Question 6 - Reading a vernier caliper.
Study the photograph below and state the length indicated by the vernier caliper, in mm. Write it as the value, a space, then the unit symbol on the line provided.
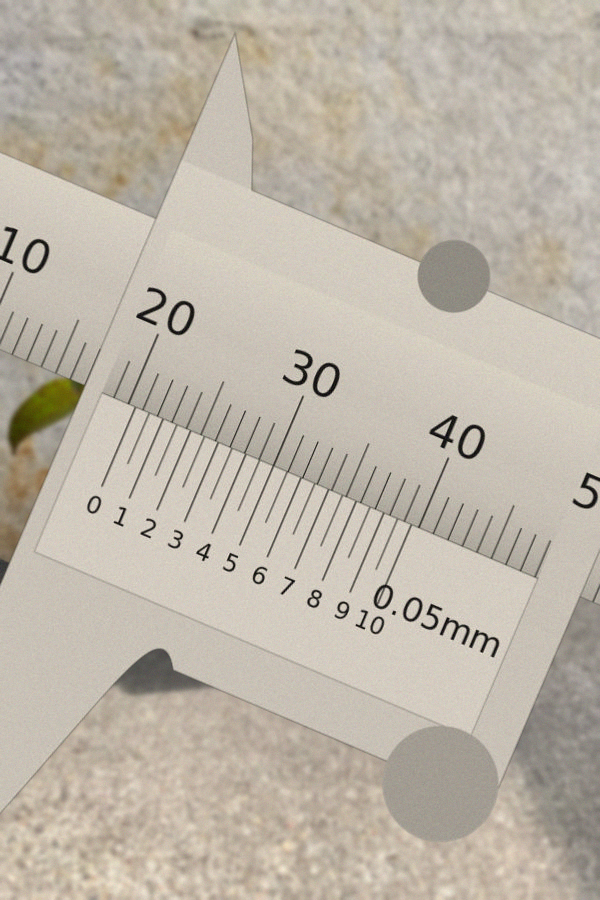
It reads 20.5 mm
